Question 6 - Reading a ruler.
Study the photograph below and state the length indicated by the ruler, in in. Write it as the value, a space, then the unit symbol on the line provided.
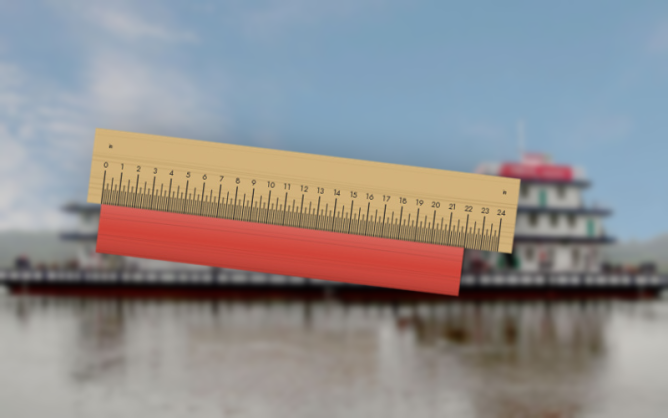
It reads 22 in
